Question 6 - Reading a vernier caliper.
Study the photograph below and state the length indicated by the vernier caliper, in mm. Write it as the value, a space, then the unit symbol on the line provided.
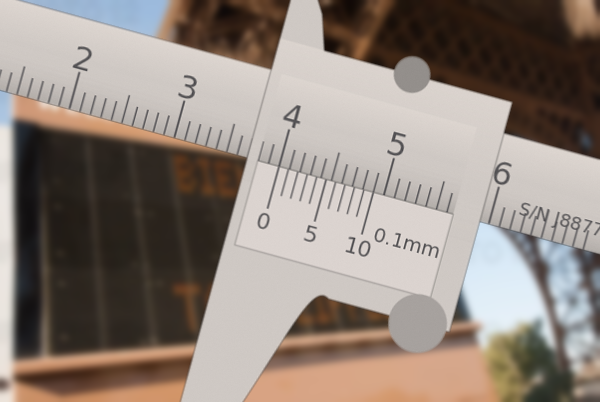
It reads 40.0 mm
